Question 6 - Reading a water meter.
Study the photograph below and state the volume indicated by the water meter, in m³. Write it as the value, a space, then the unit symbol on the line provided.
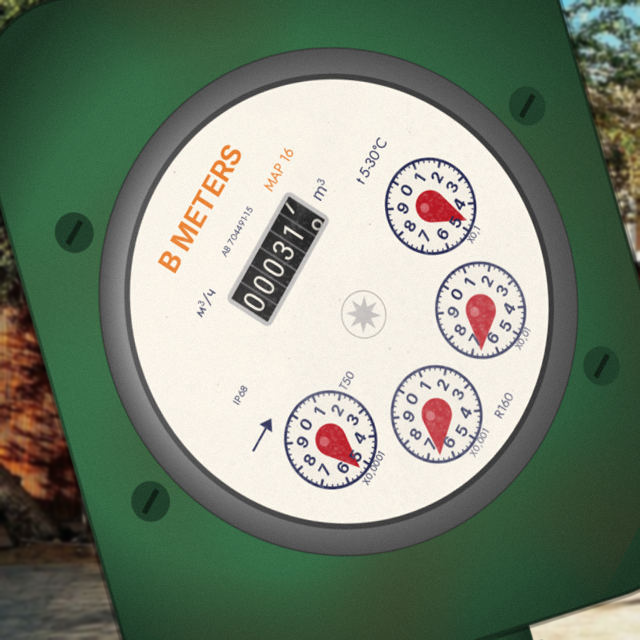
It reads 317.4665 m³
